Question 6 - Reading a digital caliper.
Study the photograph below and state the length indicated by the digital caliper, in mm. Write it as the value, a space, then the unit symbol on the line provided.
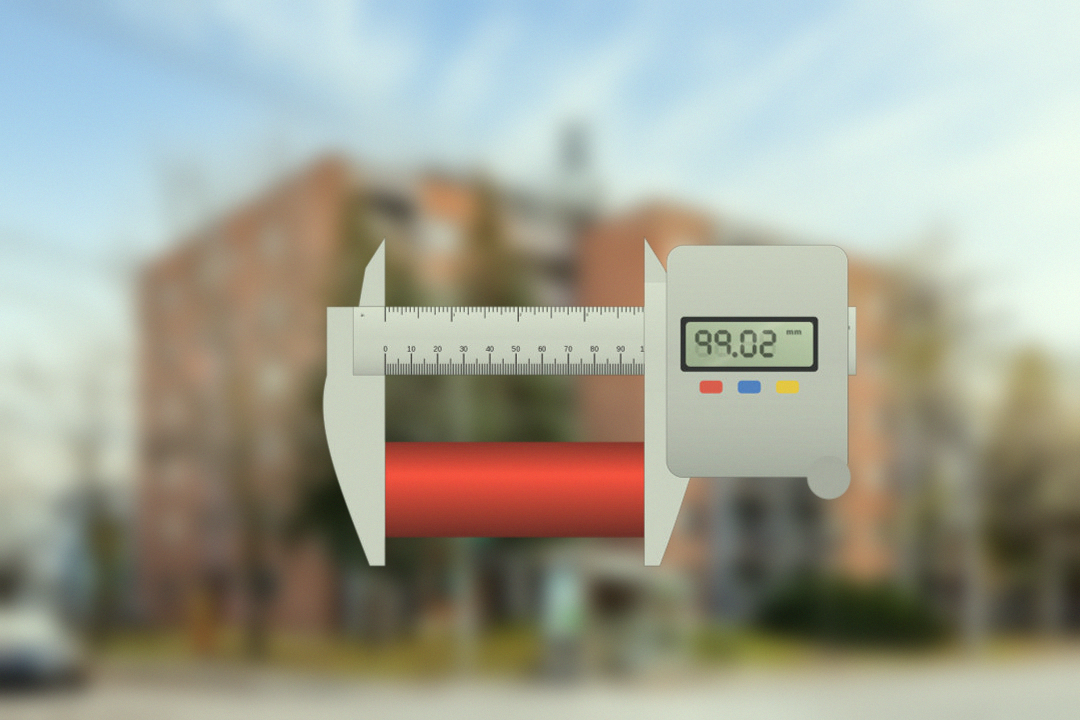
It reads 99.02 mm
